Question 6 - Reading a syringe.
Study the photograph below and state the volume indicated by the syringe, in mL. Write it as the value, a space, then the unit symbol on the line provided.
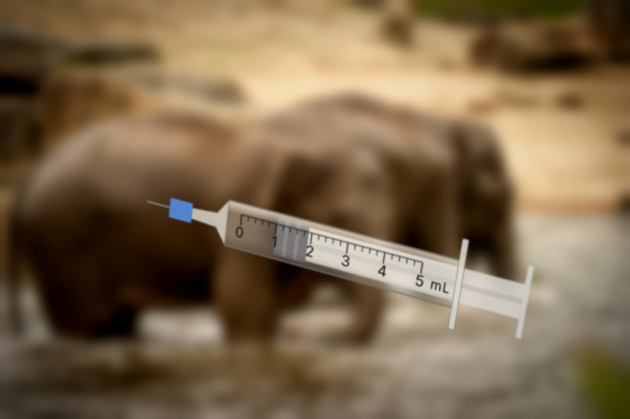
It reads 1 mL
